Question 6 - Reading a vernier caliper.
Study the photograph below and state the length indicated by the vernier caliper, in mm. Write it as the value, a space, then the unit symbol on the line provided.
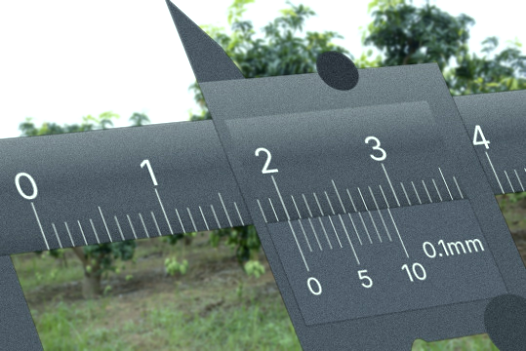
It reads 19.9 mm
